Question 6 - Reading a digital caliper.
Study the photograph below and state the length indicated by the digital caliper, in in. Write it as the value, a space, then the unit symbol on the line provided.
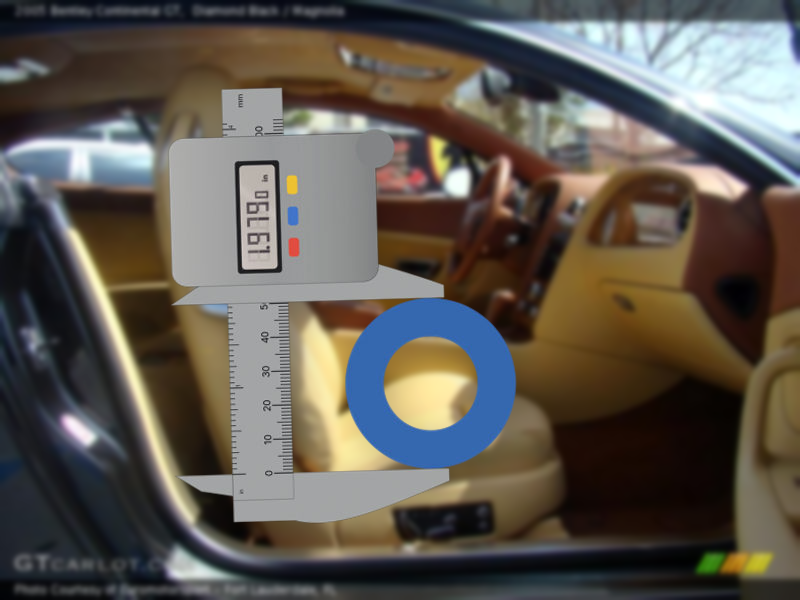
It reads 1.9790 in
